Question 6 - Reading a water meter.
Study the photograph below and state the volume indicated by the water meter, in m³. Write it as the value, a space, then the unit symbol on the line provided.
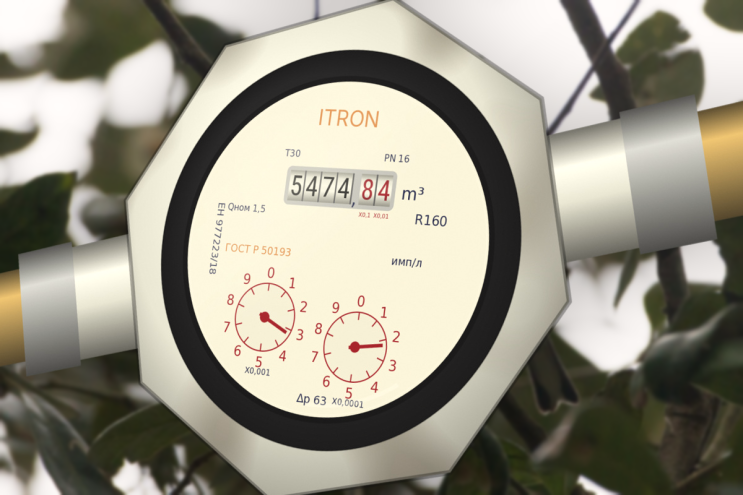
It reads 5474.8432 m³
